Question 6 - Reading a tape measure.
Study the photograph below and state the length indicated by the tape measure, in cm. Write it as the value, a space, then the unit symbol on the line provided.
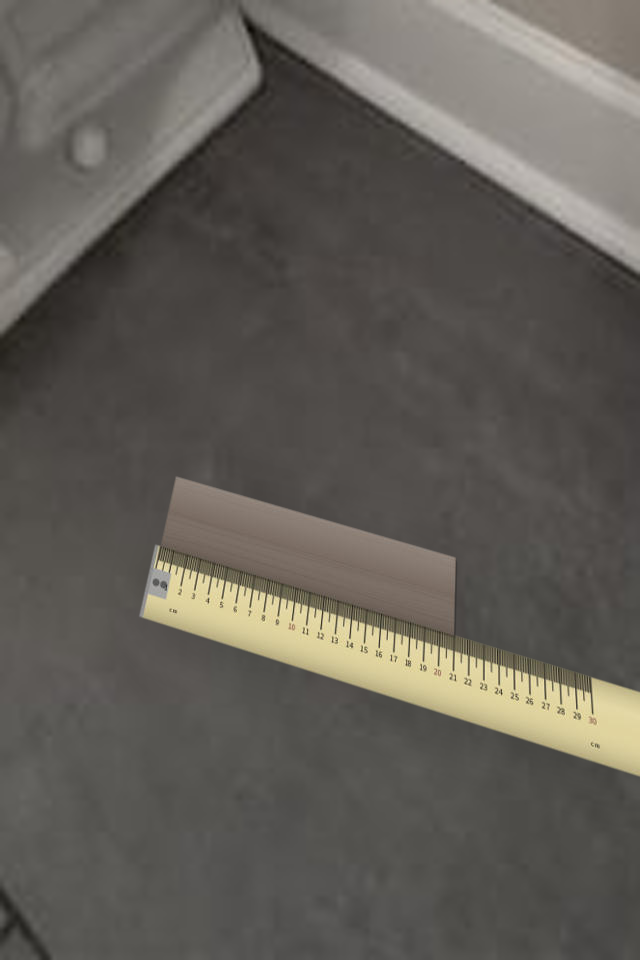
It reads 21 cm
